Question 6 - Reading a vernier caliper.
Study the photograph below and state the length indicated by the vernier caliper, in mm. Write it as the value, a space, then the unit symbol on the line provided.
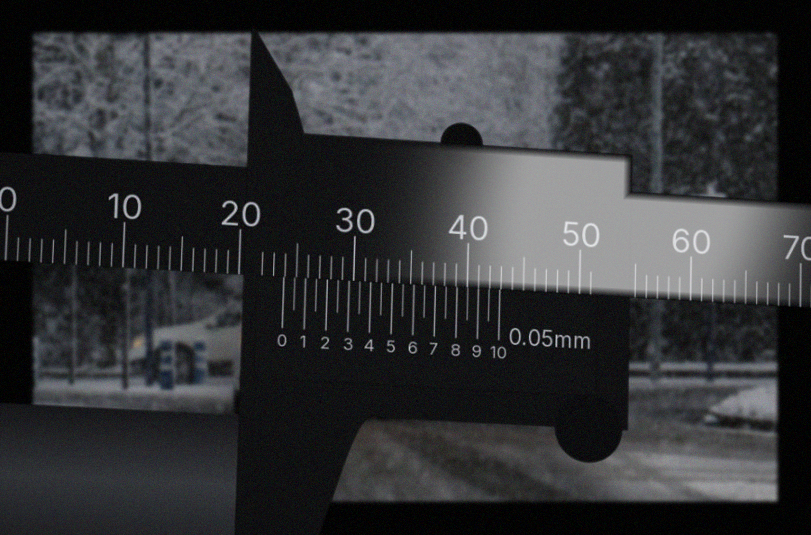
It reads 23.9 mm
